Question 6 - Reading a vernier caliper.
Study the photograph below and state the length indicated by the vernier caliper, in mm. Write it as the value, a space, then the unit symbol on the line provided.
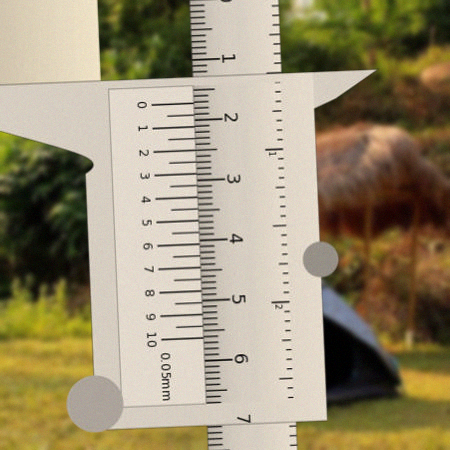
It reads 17.2 mm
